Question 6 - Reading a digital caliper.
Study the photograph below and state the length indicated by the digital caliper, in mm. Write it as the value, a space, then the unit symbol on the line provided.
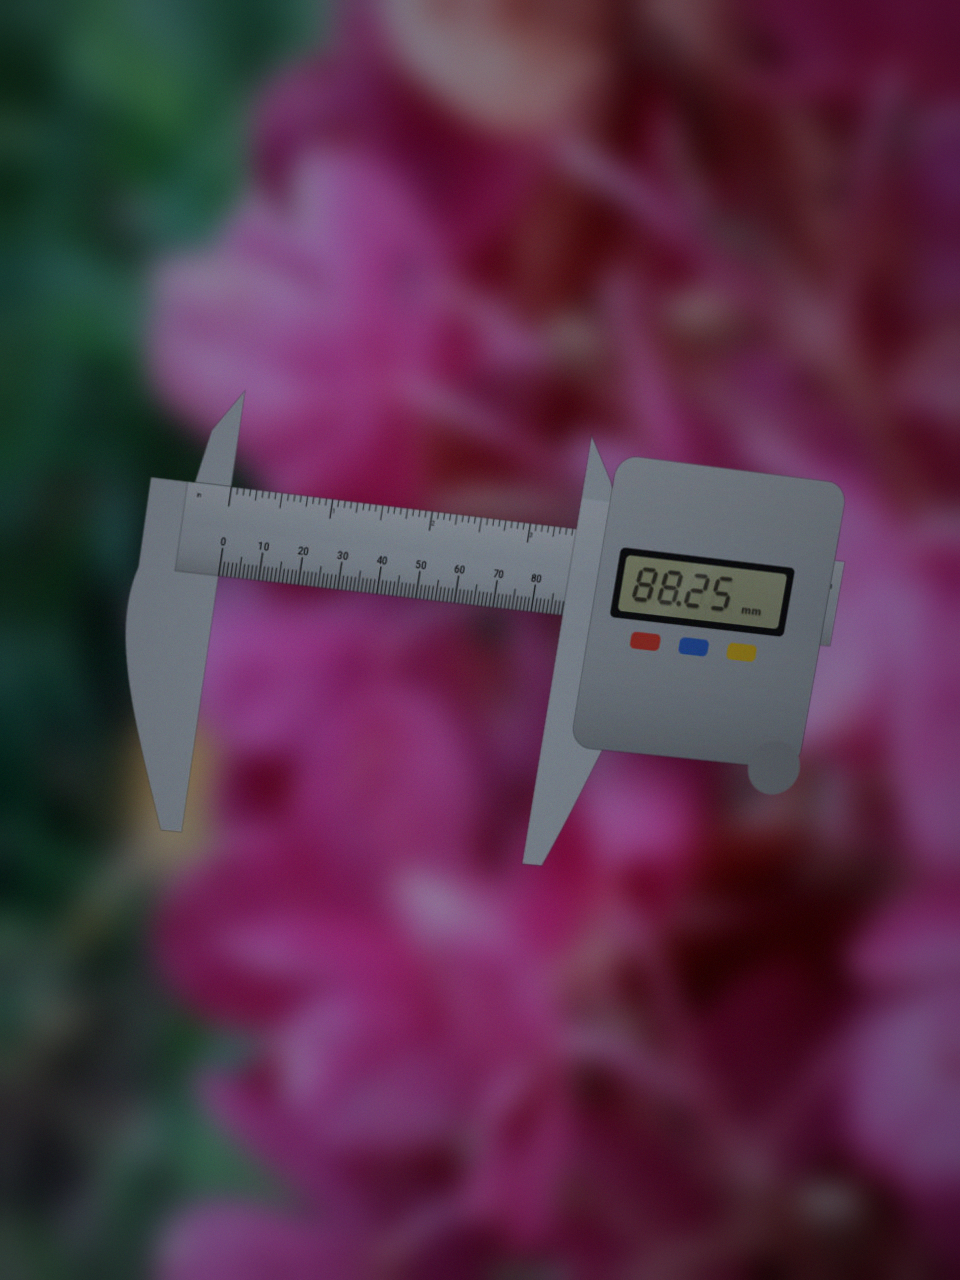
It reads 88.25 mm
